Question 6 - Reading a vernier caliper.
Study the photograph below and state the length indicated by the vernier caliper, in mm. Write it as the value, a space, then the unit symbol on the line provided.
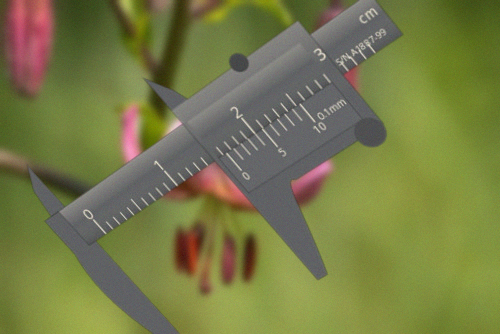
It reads 16.4 mm
